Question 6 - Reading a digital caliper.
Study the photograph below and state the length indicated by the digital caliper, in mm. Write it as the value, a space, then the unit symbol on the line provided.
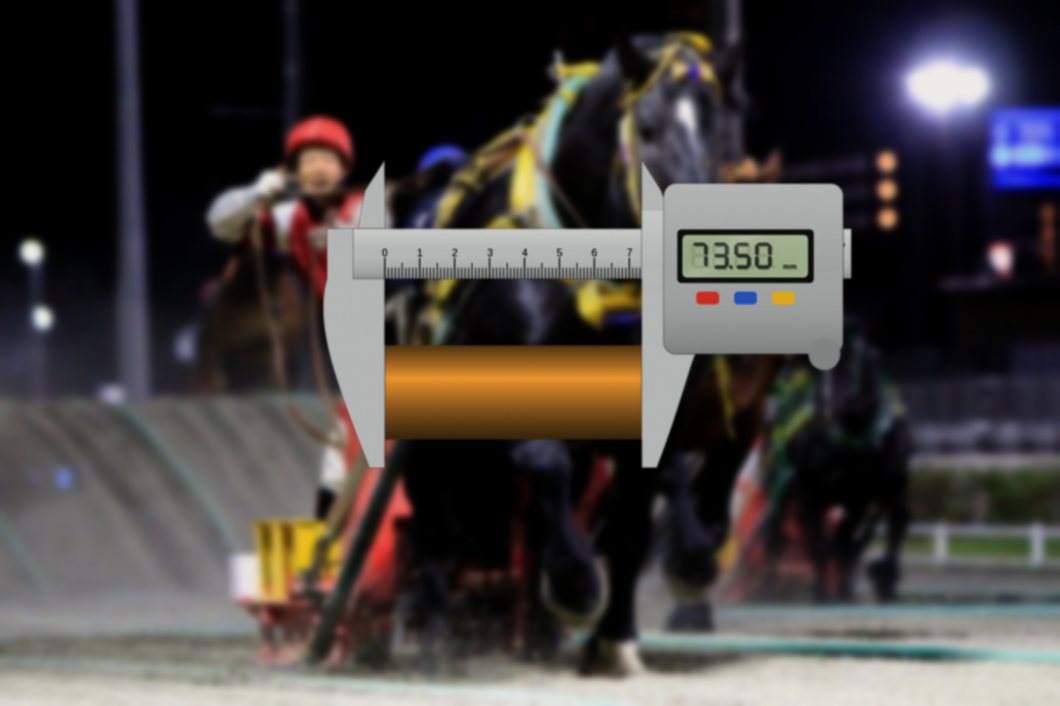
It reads 73.50 mm
